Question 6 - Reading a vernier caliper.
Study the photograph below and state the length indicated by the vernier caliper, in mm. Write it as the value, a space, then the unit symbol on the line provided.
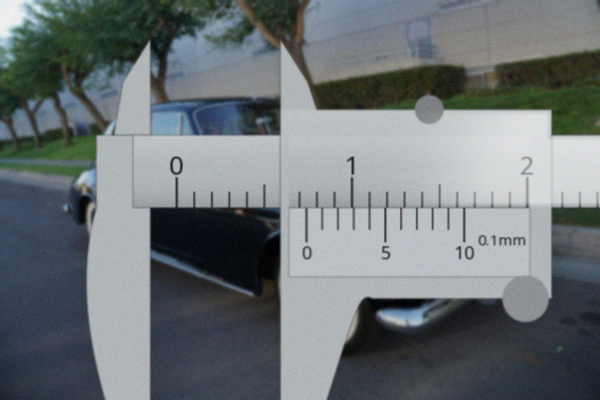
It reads 7.4 mm
